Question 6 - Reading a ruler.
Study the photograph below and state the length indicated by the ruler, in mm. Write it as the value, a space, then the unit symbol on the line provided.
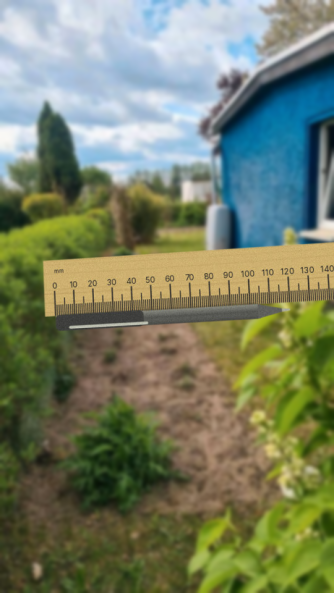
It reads 120 mm
